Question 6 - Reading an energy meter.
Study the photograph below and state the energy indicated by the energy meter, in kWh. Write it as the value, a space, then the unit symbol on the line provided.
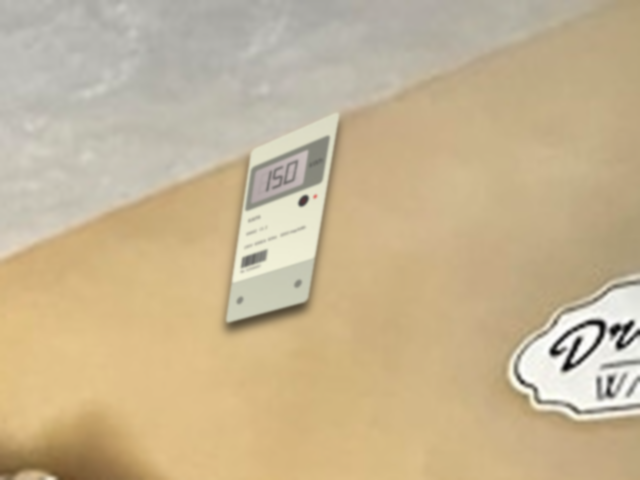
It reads 150 kWh
